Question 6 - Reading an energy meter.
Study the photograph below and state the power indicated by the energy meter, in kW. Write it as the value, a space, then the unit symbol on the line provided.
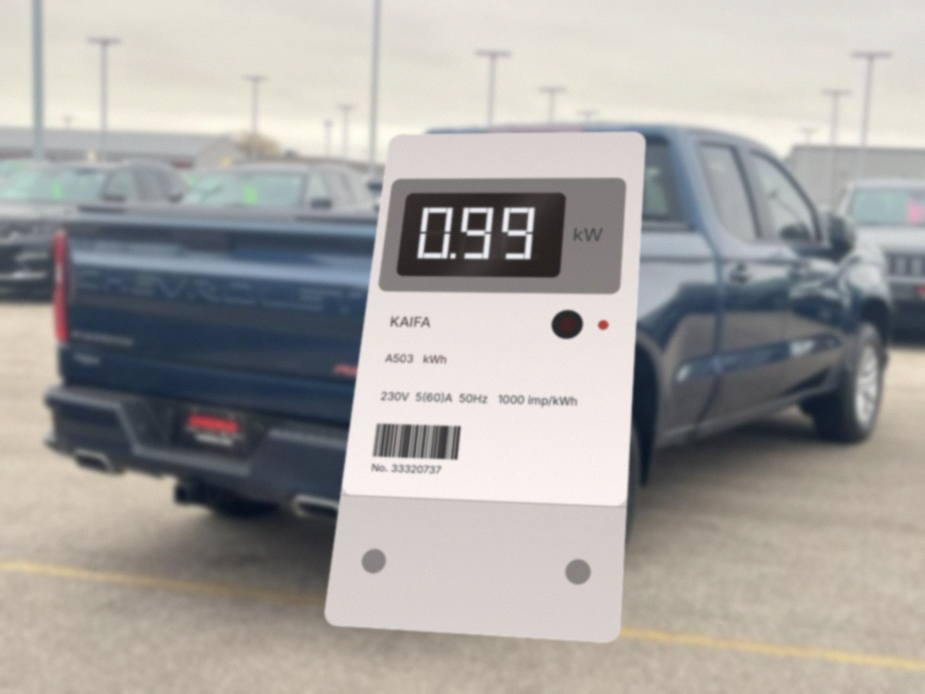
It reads 0.99 kW
